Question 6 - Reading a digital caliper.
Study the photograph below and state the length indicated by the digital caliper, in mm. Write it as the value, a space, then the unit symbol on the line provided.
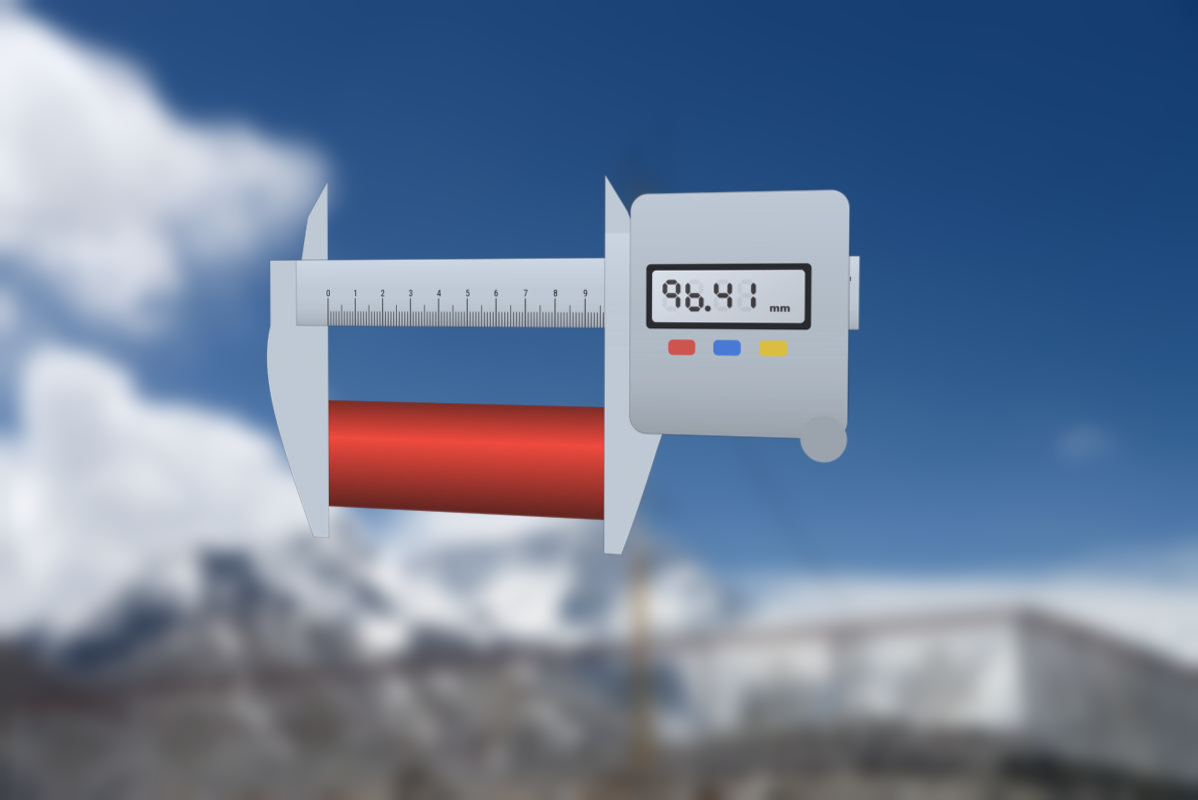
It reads 96.41 mm
